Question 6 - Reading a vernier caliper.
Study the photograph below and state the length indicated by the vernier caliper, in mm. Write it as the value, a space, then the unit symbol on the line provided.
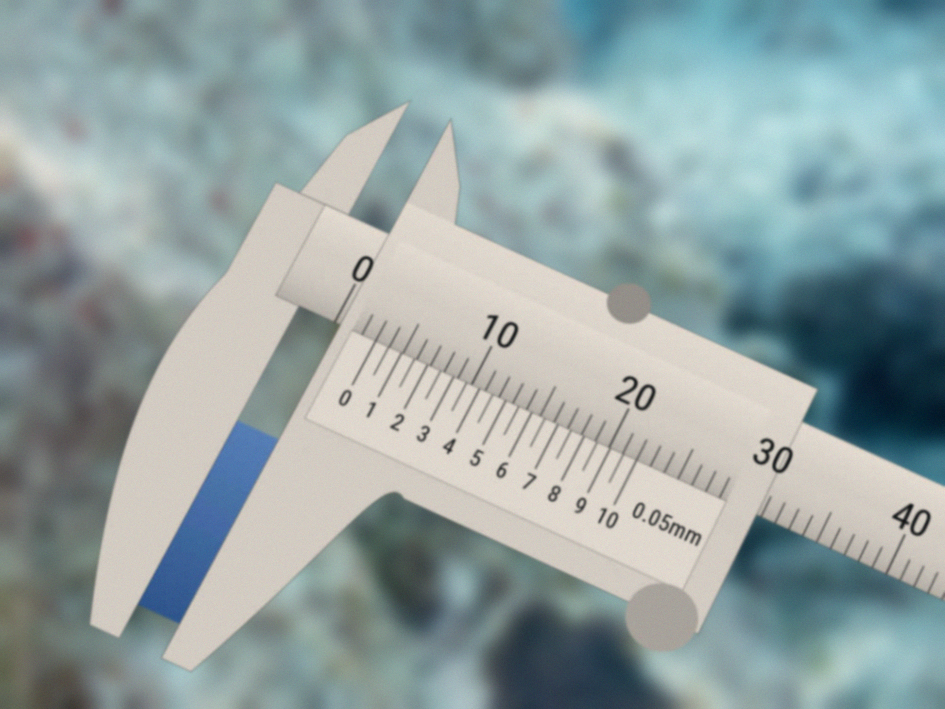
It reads 3.0 mm
